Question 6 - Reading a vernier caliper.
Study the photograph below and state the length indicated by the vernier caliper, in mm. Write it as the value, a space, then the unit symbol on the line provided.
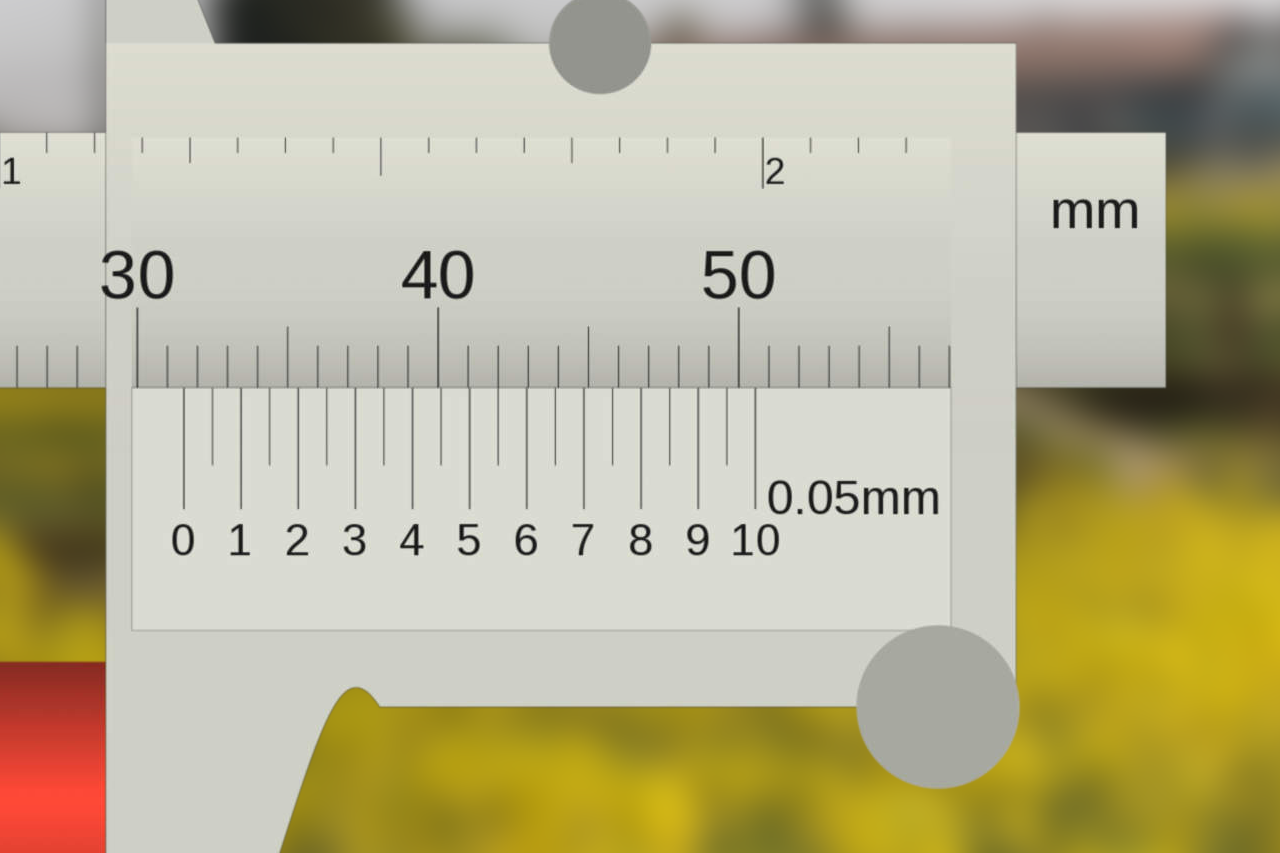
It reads 31.55 mm
